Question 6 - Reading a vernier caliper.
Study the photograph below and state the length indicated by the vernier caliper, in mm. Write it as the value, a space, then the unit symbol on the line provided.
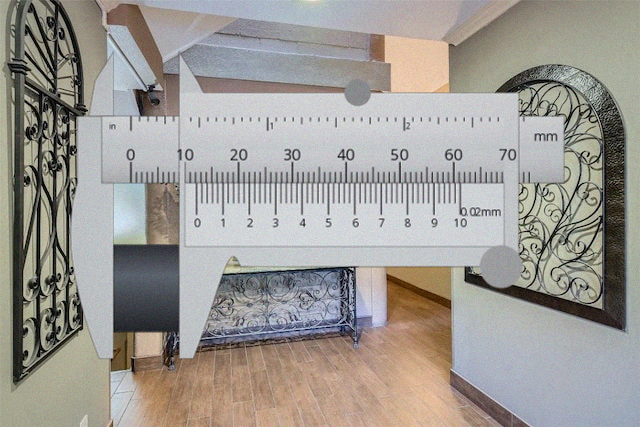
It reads 12.2 mm
